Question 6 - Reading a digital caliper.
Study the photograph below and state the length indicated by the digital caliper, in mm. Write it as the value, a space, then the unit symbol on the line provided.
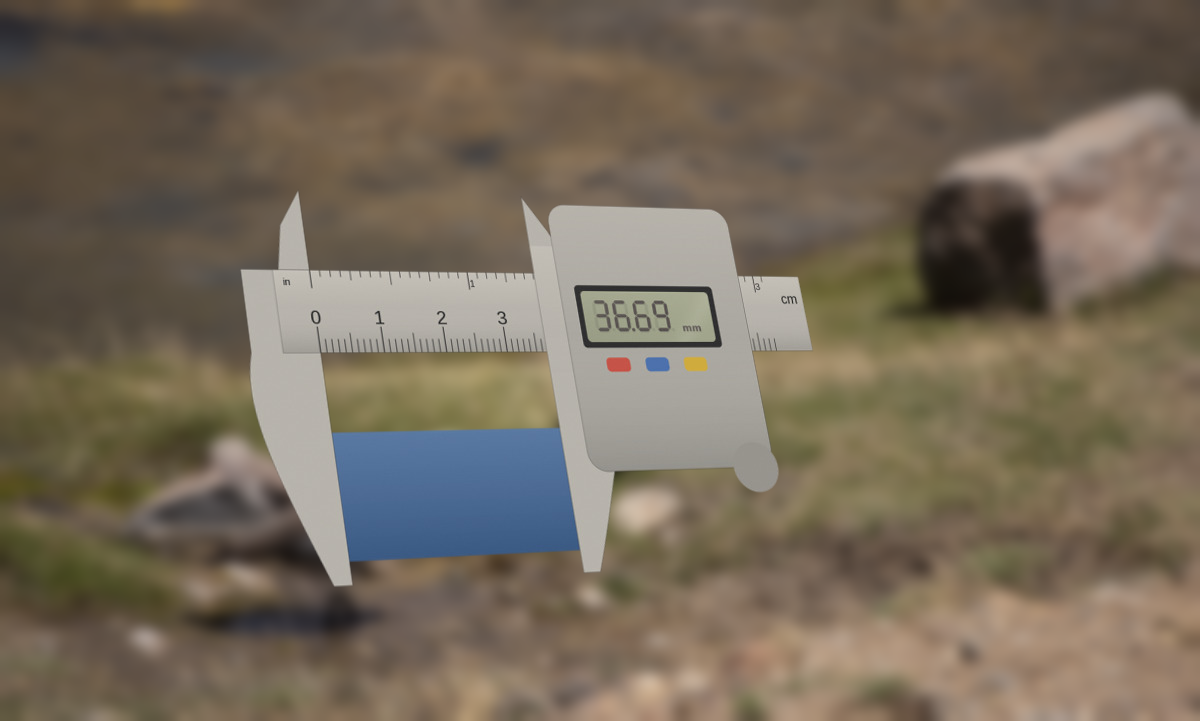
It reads 36.69 mm
